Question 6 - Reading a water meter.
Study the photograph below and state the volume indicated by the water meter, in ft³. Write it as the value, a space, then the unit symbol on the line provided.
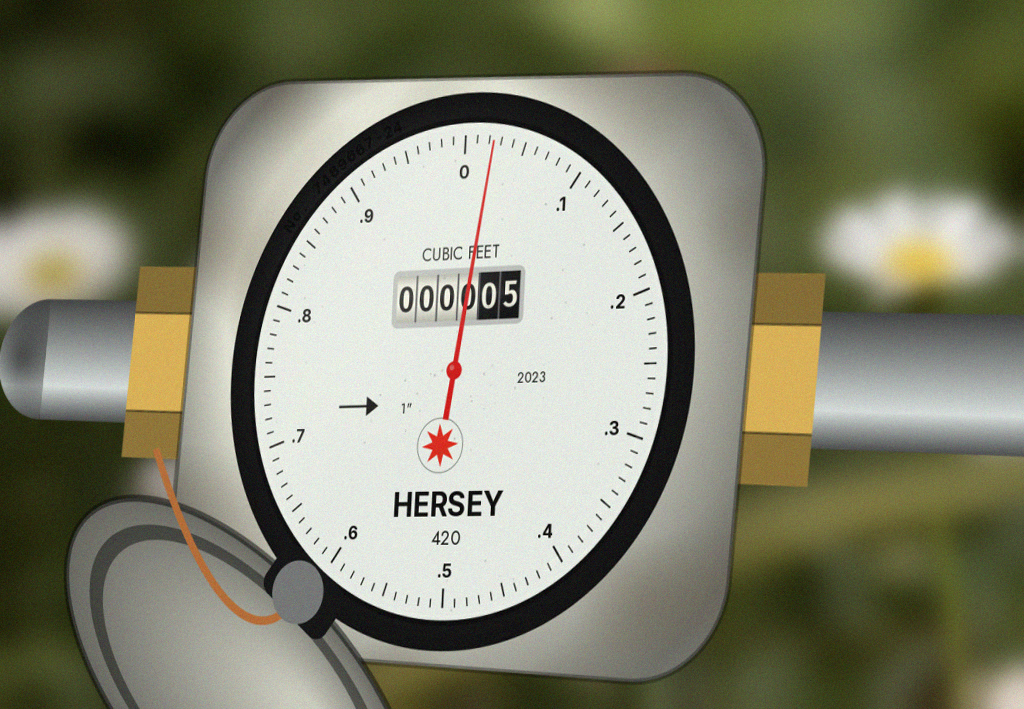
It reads 5.02 ft³
